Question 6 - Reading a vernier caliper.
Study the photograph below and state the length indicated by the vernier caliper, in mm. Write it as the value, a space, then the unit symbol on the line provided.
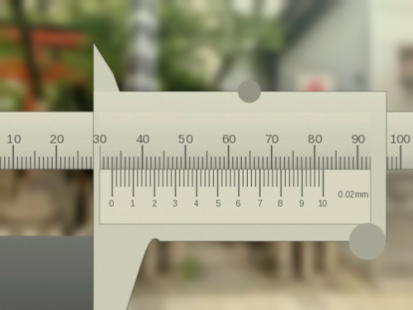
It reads 33.0 mm
